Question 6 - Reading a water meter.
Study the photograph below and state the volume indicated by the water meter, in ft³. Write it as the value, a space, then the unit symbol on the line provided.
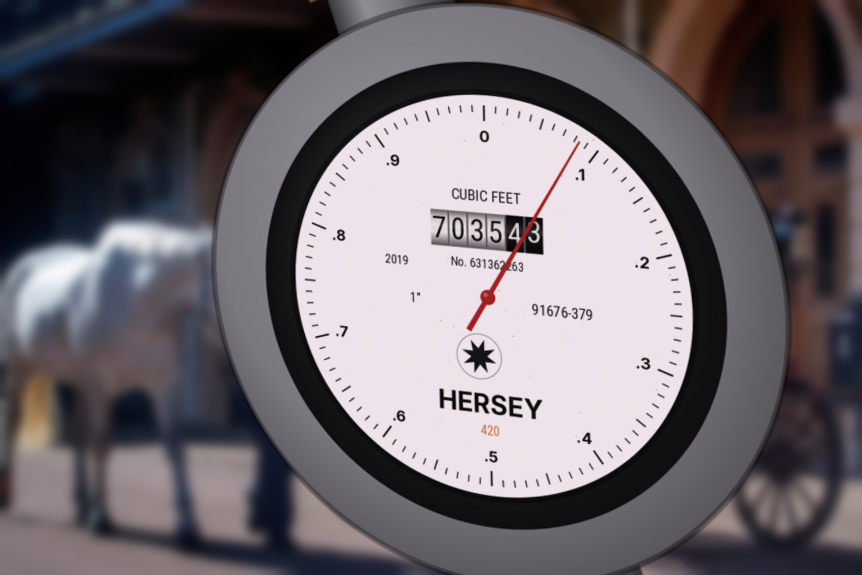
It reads 703543.08 ft³
